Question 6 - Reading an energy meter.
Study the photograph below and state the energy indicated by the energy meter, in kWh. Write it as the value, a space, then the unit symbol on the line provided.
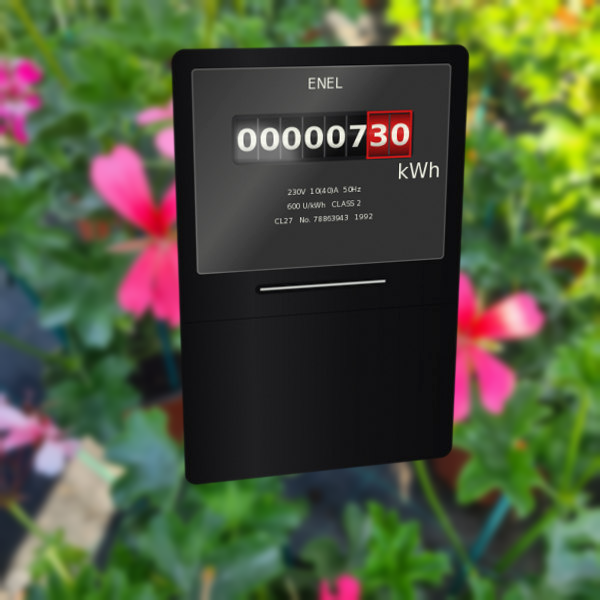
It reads 7.30 kWh
